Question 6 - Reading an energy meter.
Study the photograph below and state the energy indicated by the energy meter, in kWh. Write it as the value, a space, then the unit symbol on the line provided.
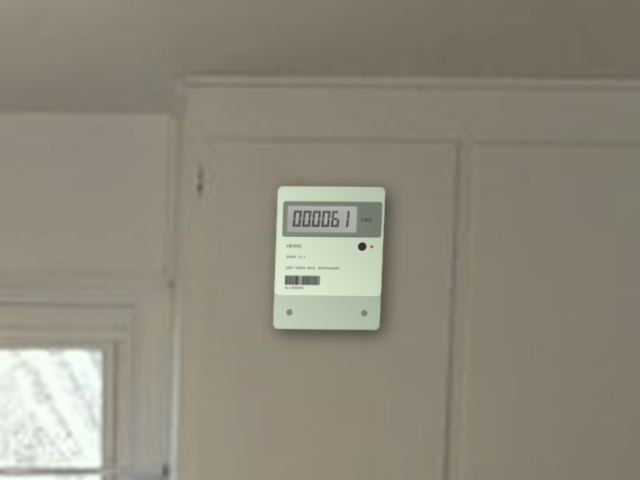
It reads 61 kWh
